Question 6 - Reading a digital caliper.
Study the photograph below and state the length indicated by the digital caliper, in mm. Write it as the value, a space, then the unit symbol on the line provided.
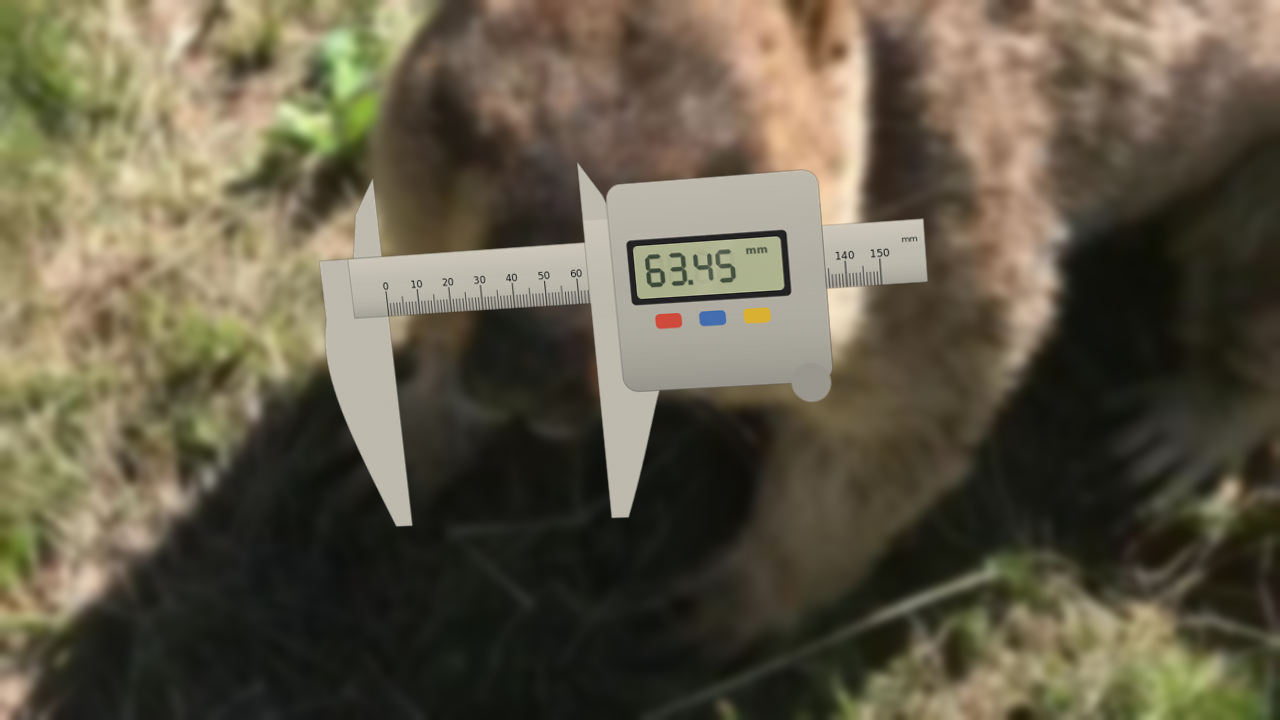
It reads 63.45 mm
